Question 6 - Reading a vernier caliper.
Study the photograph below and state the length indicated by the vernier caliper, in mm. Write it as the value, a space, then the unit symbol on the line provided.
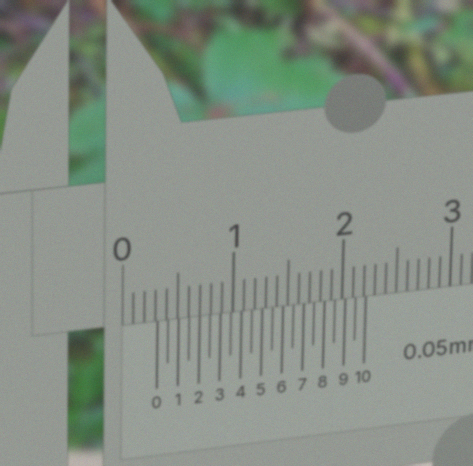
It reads 3.2 mm
